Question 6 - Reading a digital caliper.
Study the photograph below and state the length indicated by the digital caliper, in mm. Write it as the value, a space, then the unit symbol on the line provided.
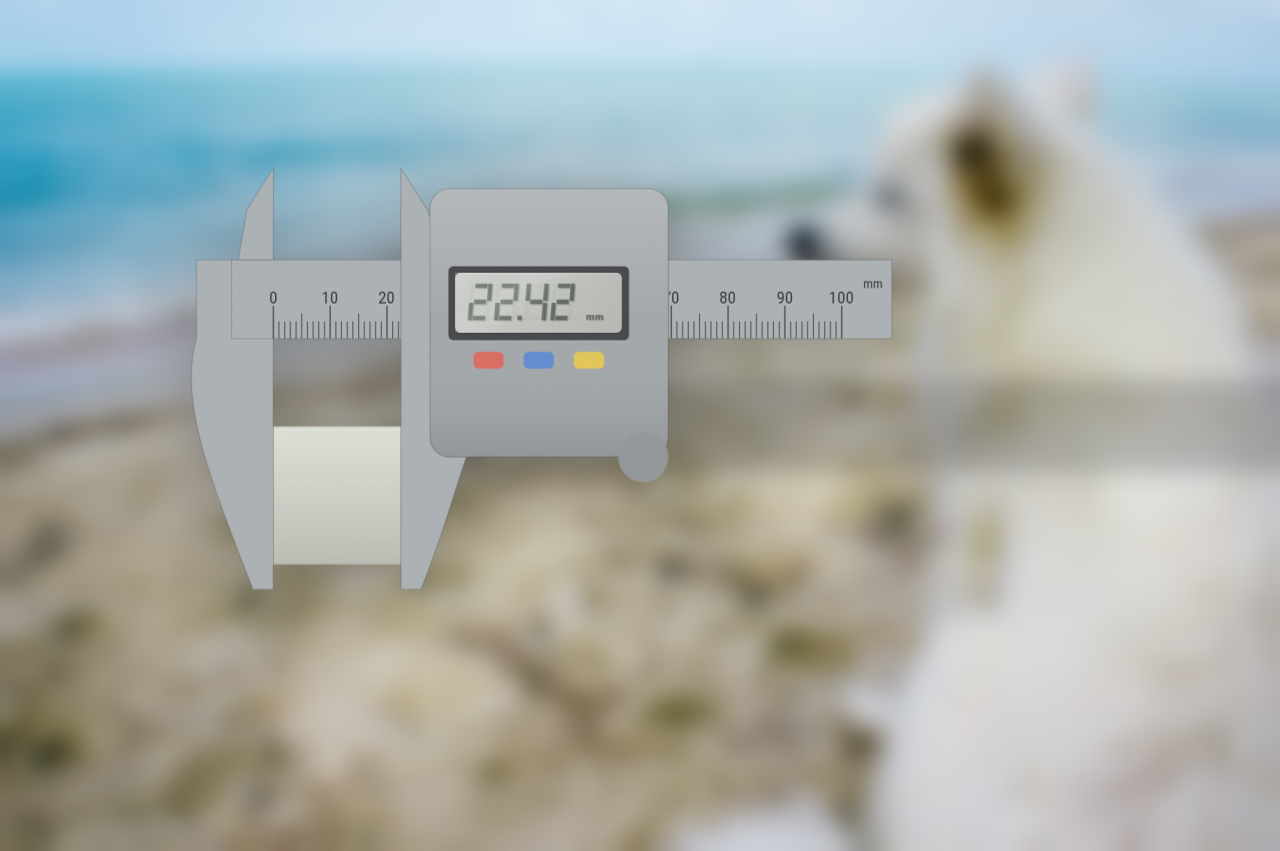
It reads 22.42 mm
